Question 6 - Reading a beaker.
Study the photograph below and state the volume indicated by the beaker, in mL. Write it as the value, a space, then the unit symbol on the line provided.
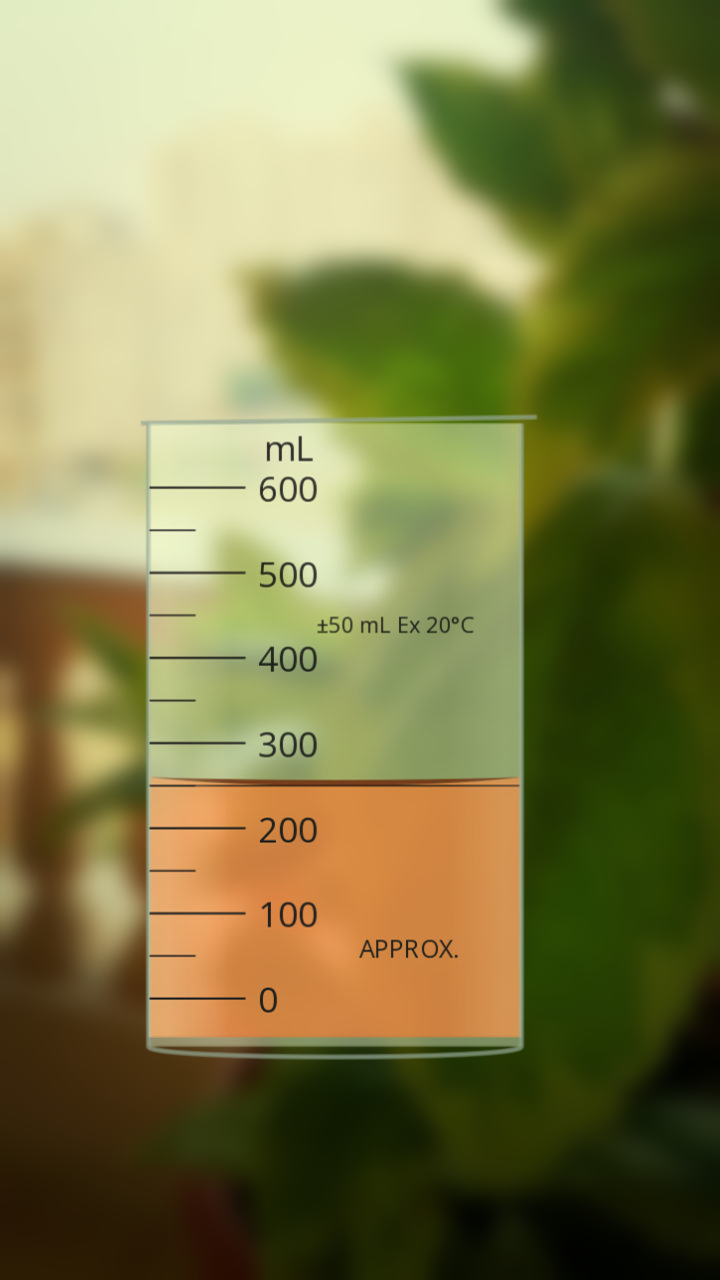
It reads 250 mL
